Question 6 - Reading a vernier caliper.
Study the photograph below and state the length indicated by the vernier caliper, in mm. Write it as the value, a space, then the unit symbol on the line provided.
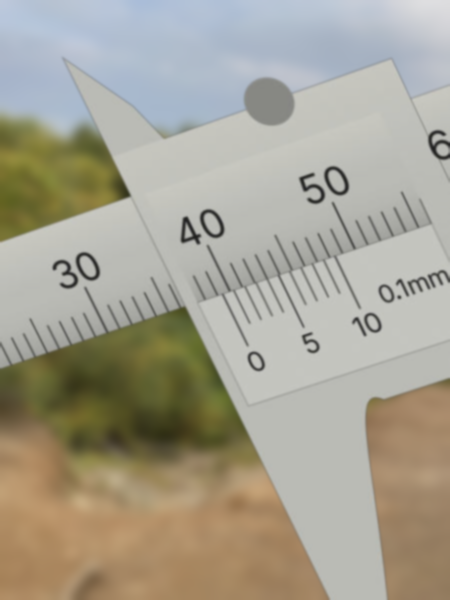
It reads 39.4 mm
